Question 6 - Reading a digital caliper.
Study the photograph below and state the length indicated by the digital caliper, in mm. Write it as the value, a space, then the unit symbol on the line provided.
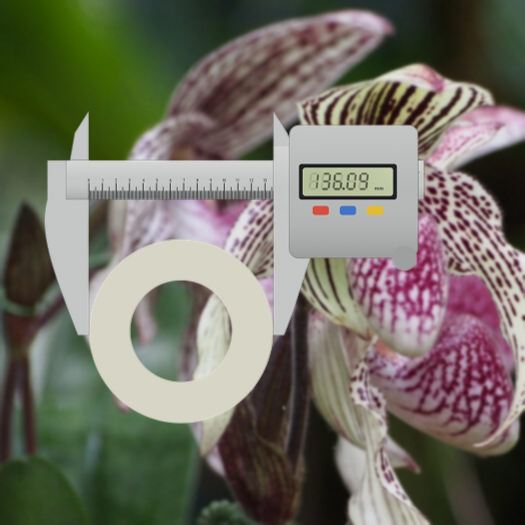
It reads 136.09 mm
